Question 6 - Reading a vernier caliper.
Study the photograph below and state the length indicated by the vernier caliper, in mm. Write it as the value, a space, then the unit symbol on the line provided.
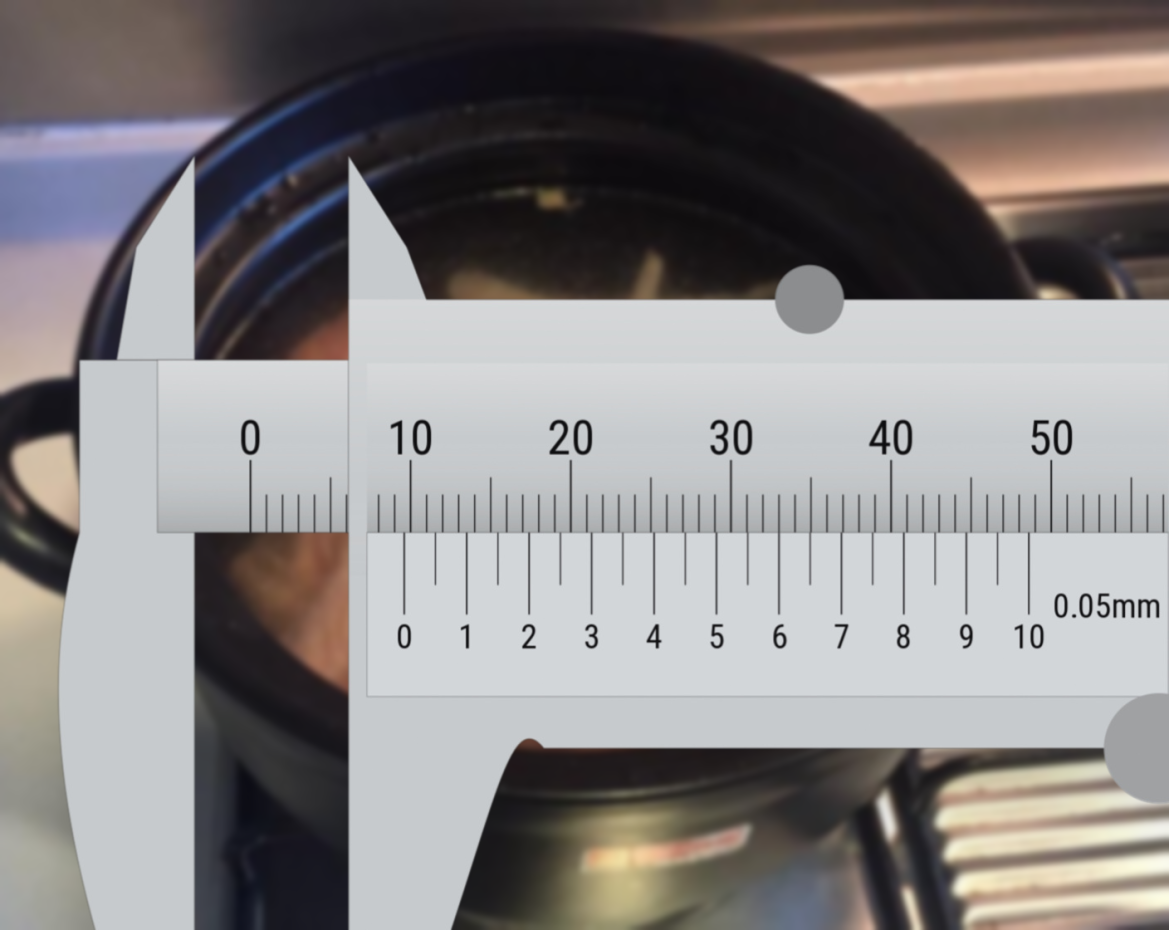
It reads 9.6 mm
